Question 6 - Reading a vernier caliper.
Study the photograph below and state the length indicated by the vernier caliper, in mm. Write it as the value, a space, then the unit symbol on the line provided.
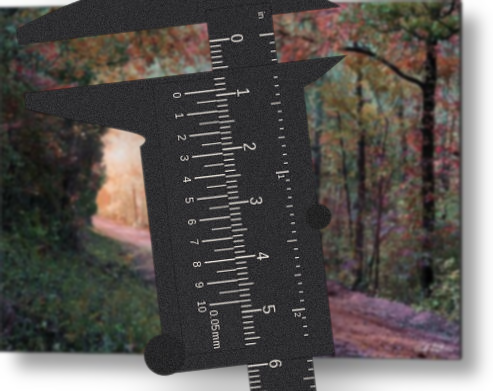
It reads 9.0 mm
